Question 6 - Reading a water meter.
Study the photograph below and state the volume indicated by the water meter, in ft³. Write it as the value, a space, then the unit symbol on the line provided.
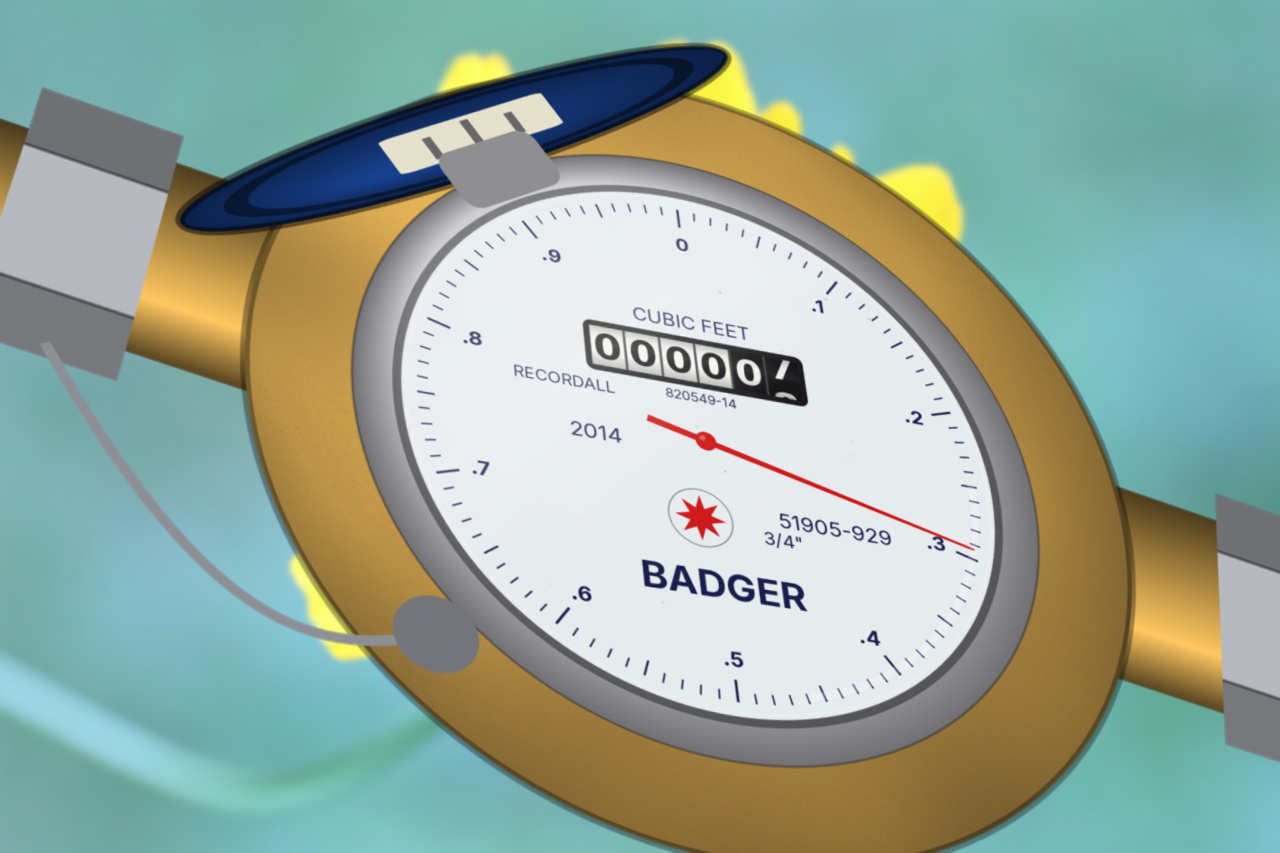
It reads 7.29 ft³
